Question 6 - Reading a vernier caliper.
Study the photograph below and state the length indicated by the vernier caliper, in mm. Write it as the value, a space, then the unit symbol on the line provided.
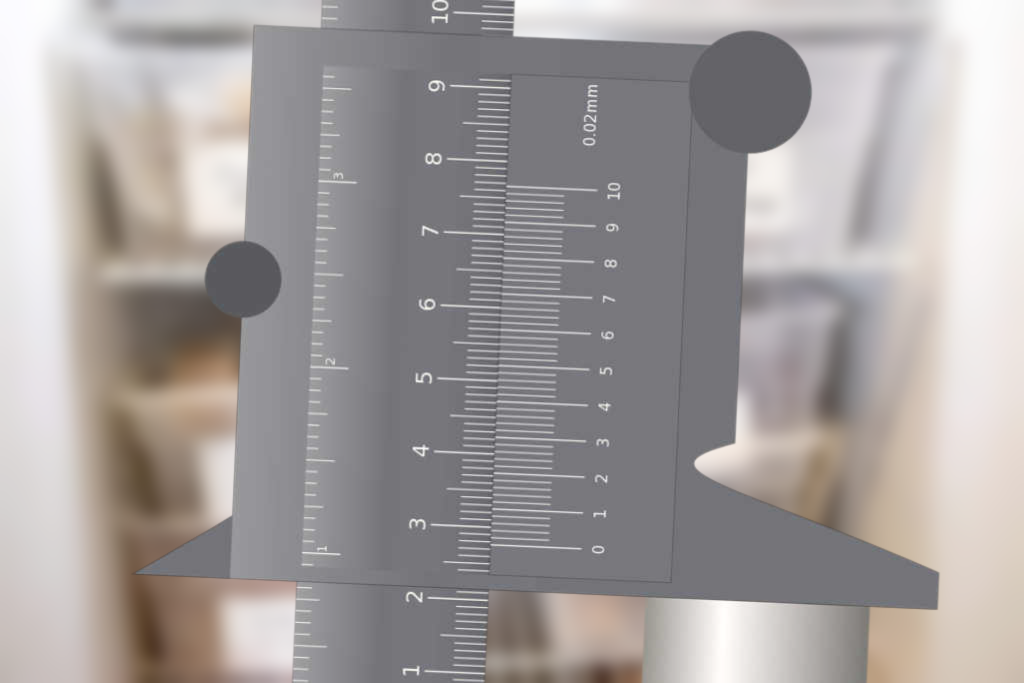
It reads 27.6 mm
